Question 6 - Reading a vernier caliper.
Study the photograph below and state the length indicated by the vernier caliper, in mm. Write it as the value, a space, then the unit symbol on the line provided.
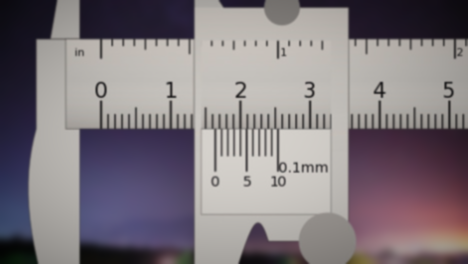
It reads 16.4 mm
